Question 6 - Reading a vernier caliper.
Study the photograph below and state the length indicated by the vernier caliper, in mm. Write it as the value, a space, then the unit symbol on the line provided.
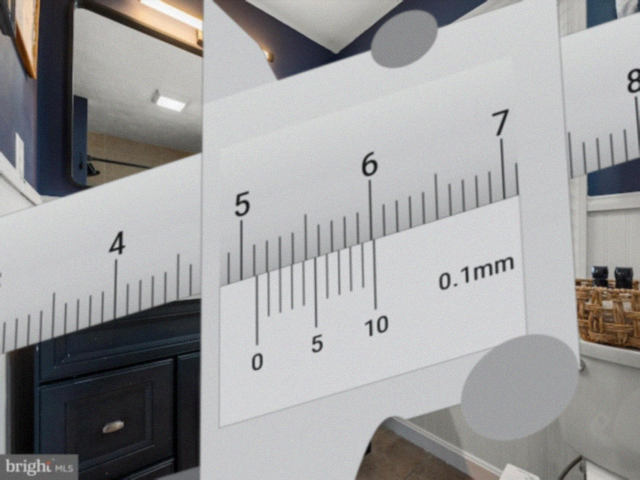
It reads 51.2 mm
